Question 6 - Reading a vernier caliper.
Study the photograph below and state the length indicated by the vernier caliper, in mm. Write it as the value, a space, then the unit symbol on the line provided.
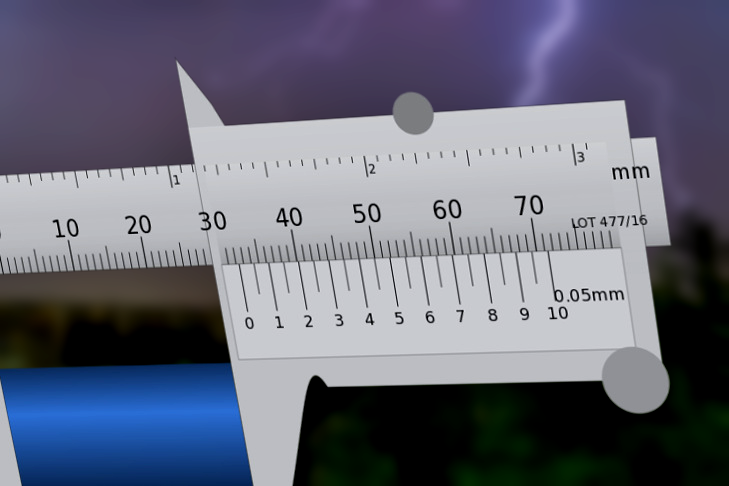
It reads 32.4 mm
